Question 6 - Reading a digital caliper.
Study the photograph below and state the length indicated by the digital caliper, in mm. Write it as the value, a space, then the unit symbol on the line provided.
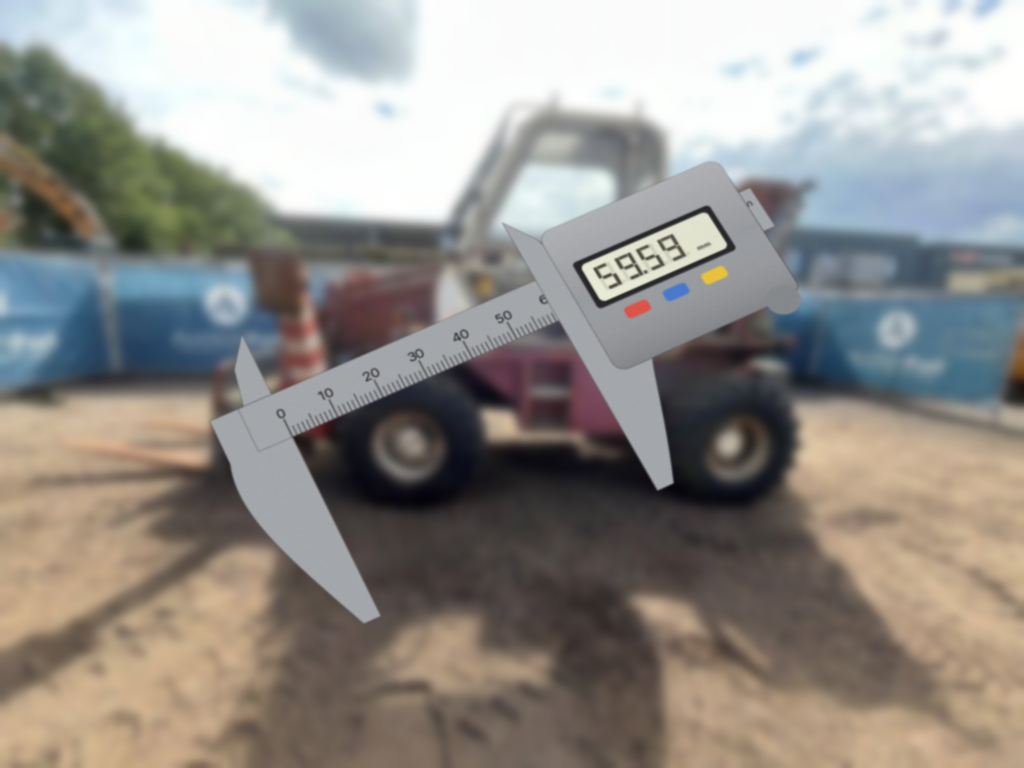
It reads 59.59 mm
